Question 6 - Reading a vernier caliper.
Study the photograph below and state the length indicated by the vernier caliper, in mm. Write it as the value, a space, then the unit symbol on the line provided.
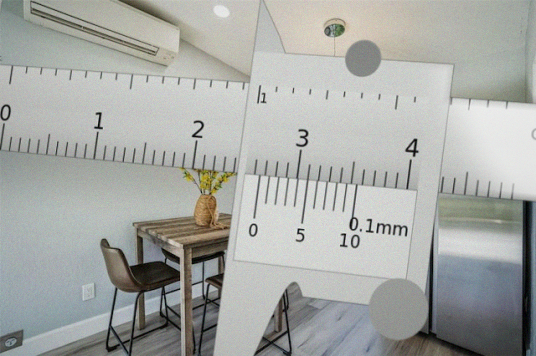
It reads 26.5 mm
